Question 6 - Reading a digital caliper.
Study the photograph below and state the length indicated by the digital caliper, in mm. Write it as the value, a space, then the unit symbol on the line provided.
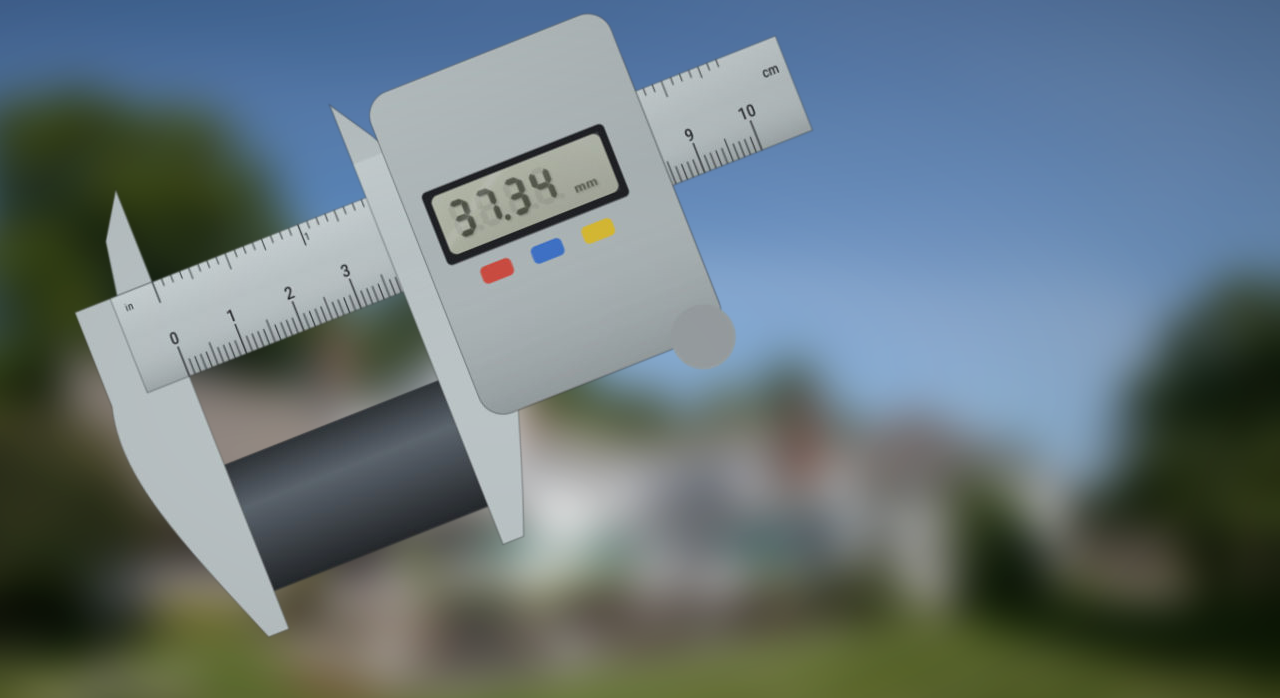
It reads 37.34 mm
